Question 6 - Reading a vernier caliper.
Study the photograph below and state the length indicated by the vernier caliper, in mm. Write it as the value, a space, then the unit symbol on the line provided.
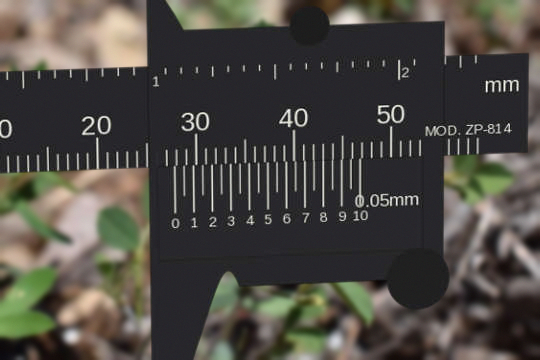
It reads 27.8 mm
